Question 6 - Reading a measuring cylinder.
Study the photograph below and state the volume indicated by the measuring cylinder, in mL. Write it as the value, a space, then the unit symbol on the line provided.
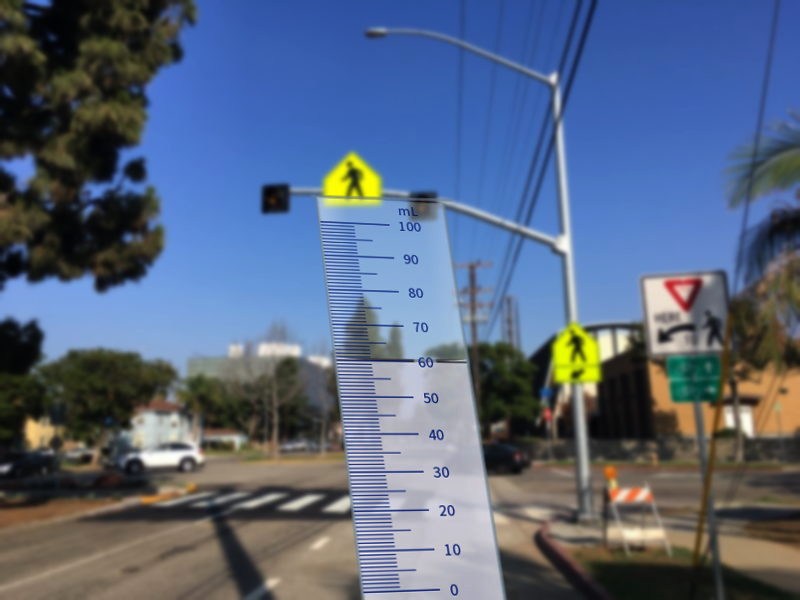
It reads 60 mL
